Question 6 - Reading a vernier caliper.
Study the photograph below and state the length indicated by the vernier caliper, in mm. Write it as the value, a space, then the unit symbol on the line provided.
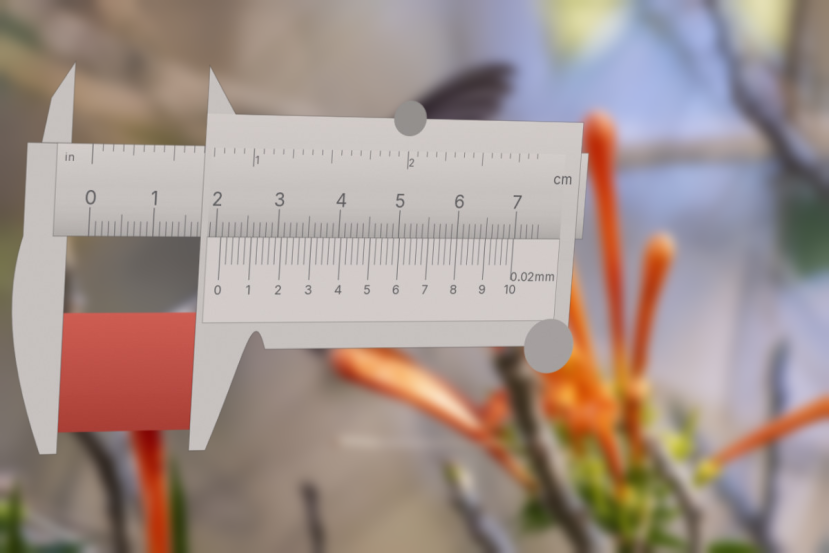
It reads 20.8 mm
